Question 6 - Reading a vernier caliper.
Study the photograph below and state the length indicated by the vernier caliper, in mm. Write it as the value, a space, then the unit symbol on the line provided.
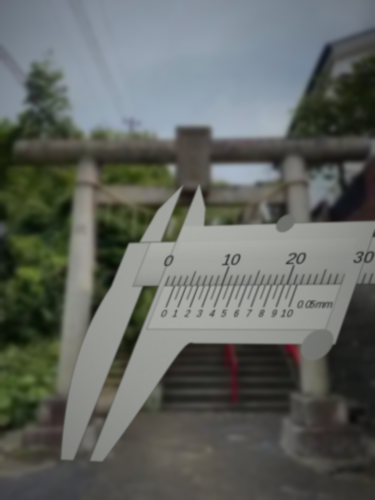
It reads 2.5 mm
